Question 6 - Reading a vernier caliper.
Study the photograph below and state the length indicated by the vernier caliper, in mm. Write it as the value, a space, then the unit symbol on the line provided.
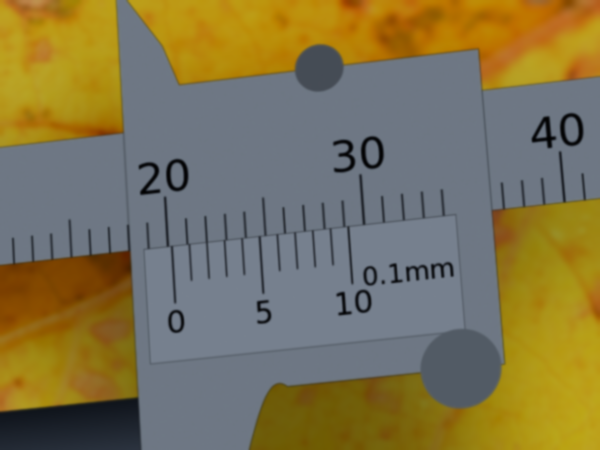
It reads 20.2 mm
